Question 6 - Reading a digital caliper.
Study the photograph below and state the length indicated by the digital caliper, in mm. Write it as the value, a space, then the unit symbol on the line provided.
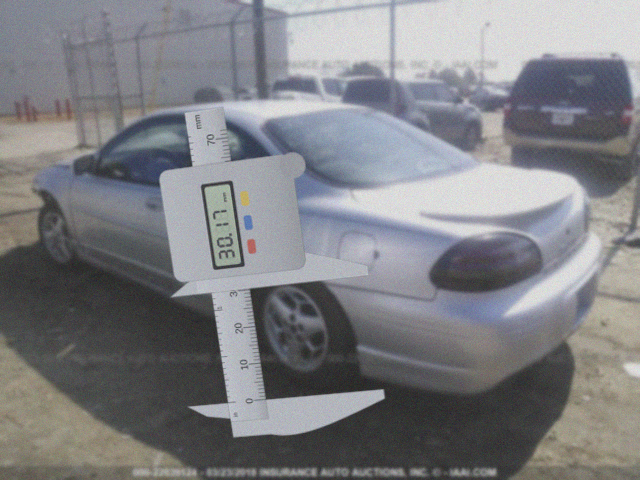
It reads 30.17 mm
